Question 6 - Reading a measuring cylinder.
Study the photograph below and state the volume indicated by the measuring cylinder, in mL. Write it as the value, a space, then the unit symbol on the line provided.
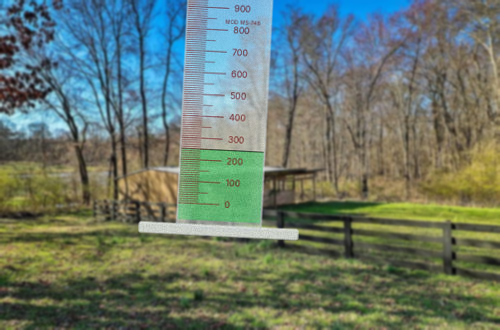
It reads 250 mL
